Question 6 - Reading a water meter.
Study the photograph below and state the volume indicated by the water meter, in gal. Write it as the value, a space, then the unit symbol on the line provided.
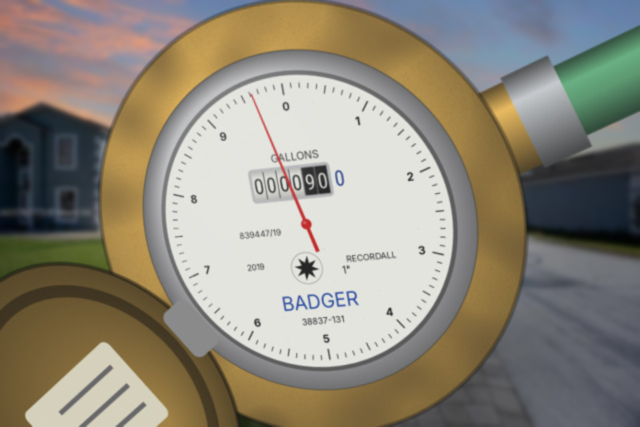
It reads 899.6 gal
